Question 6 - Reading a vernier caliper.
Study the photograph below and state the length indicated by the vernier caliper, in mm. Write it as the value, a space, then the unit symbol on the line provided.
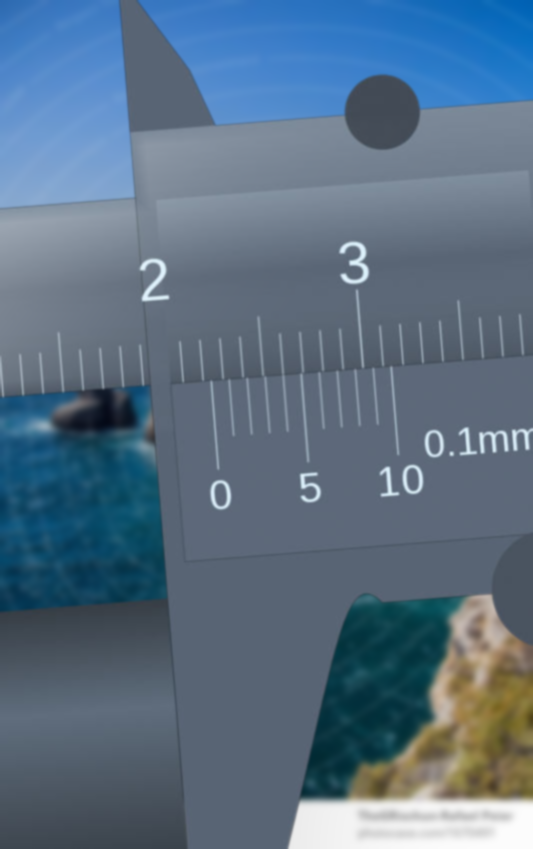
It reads 22.4 mm
